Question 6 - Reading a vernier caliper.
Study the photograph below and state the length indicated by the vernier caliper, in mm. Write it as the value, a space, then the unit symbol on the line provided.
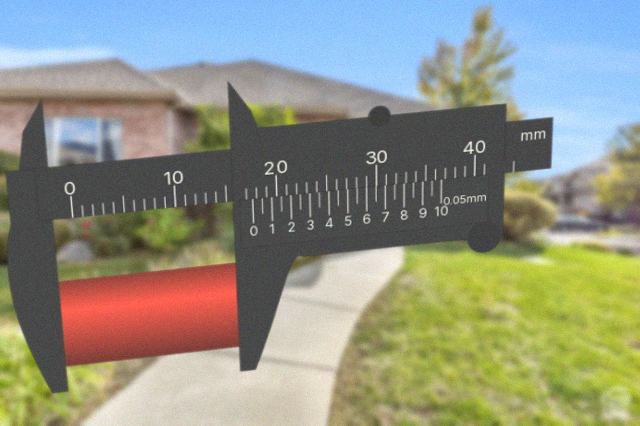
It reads 17.6 mm
